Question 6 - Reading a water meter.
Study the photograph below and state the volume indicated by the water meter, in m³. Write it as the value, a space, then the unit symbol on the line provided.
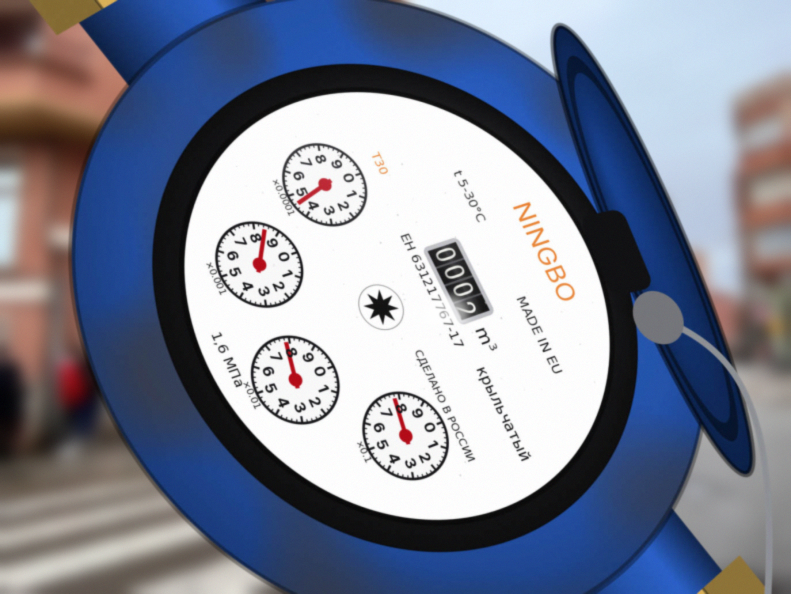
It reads 1.7784 m³
